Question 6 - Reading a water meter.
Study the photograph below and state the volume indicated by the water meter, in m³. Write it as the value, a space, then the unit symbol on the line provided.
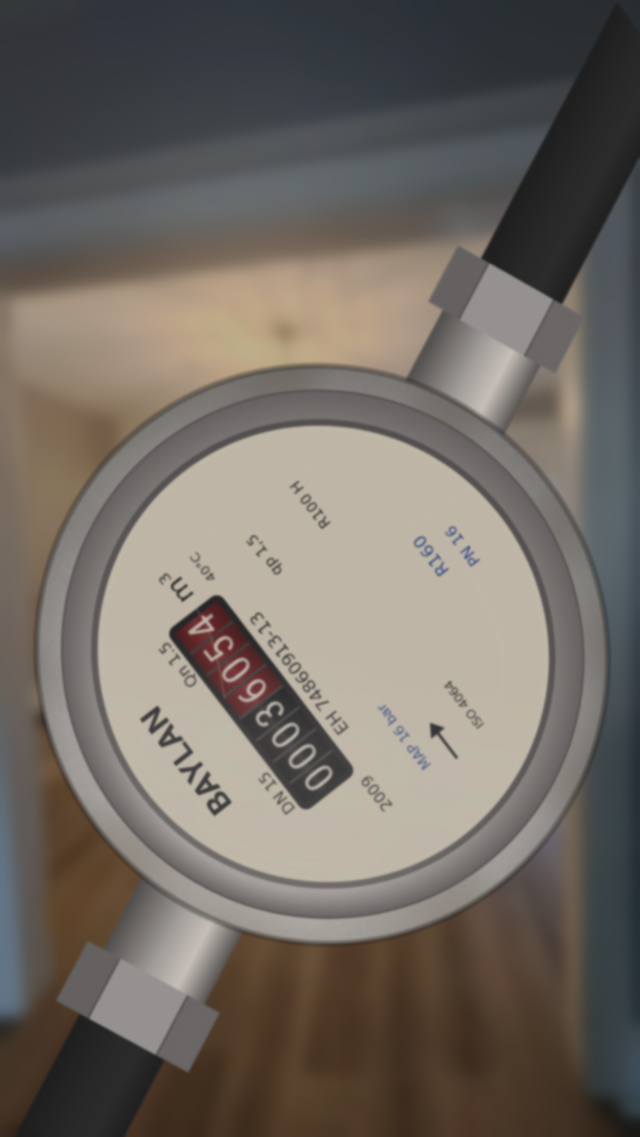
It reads 3.6054 m³
